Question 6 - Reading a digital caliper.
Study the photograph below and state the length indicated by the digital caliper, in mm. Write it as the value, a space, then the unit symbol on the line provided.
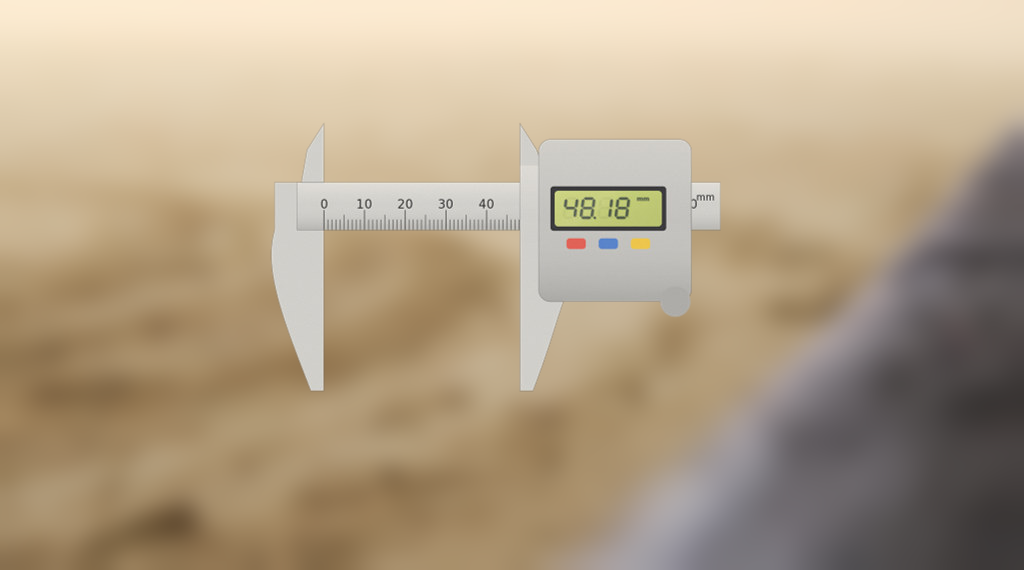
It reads 48.18 mm
